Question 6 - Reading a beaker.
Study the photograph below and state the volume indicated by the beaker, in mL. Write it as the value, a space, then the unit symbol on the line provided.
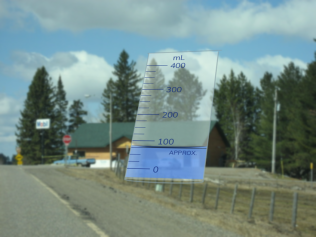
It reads 75 mL
